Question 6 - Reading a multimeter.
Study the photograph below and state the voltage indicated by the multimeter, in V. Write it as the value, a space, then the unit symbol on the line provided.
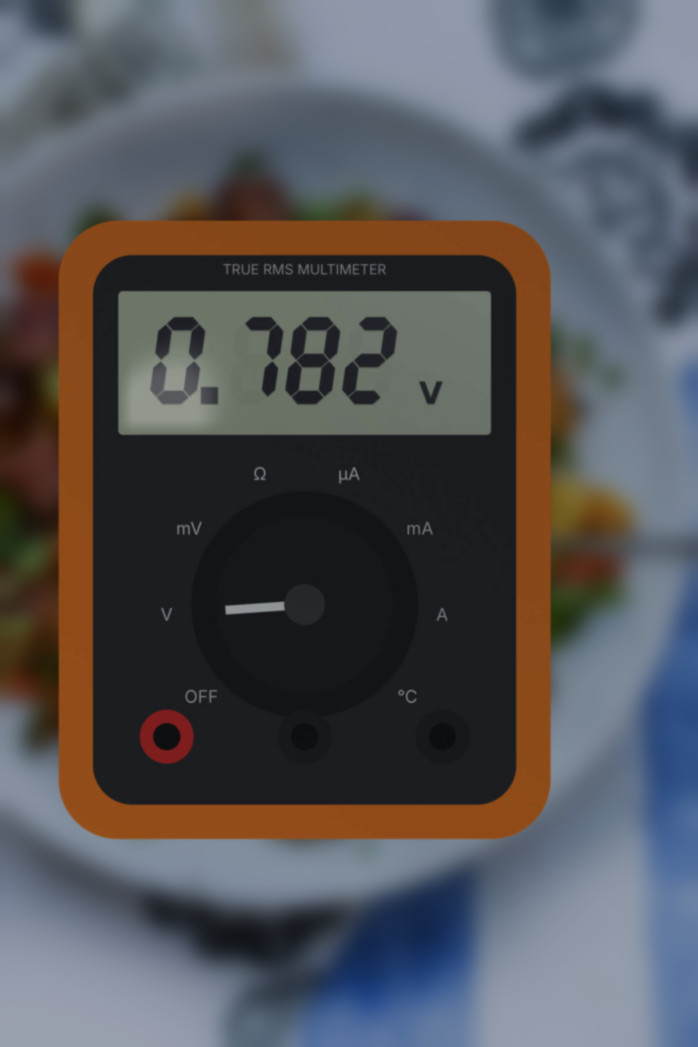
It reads 0.782 V
